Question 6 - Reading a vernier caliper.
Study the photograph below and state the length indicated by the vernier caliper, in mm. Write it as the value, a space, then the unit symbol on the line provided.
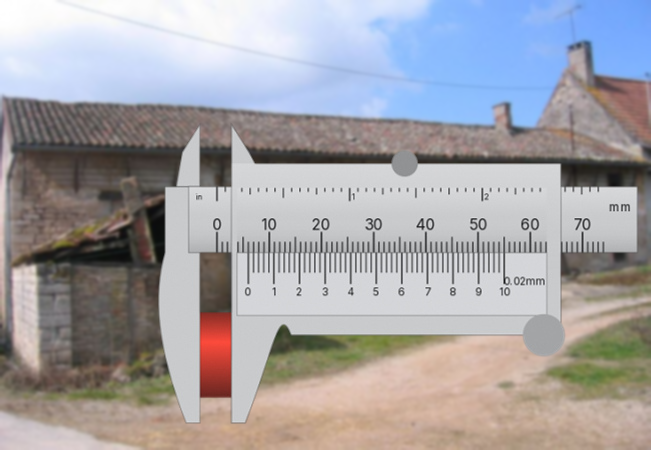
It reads 6.0 mm
